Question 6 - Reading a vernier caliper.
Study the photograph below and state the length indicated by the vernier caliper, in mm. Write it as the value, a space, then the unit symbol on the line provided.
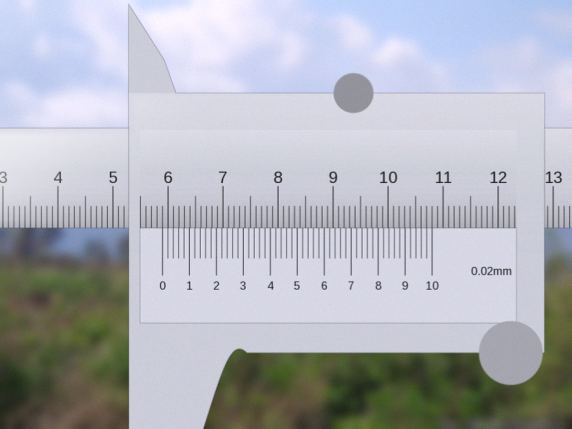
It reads 59.0 mm
